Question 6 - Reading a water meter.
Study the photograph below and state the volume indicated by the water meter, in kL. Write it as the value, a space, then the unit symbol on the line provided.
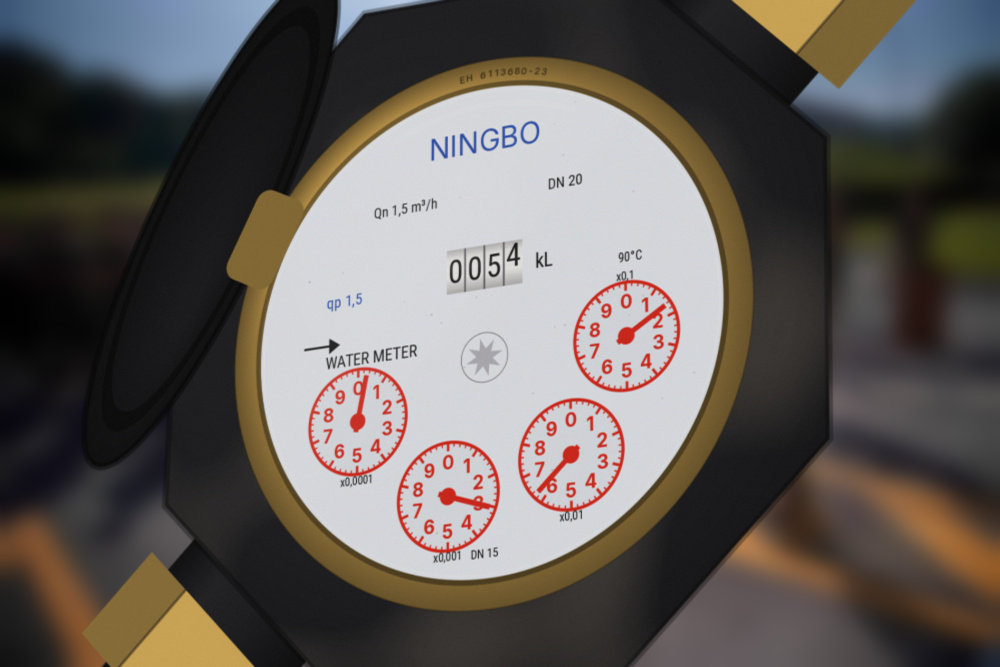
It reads 54.1630 kL
